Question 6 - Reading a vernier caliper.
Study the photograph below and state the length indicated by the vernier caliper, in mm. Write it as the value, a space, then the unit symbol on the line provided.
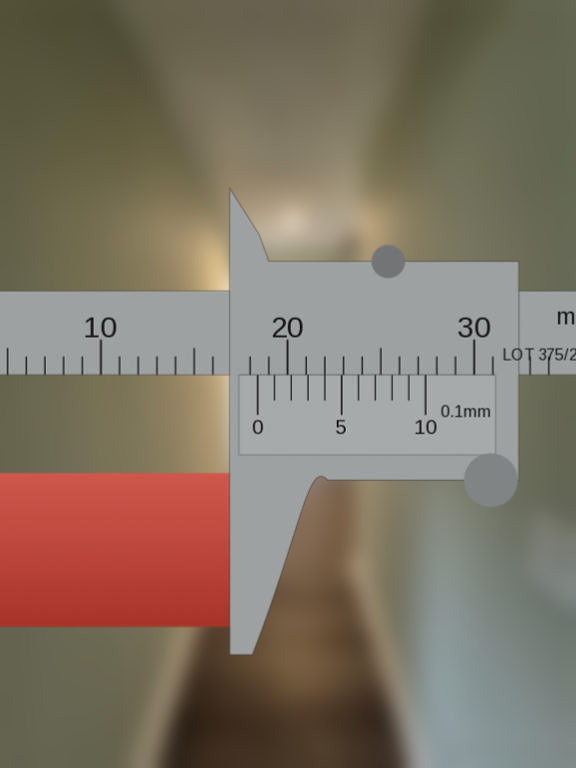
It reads 18.4 mm
